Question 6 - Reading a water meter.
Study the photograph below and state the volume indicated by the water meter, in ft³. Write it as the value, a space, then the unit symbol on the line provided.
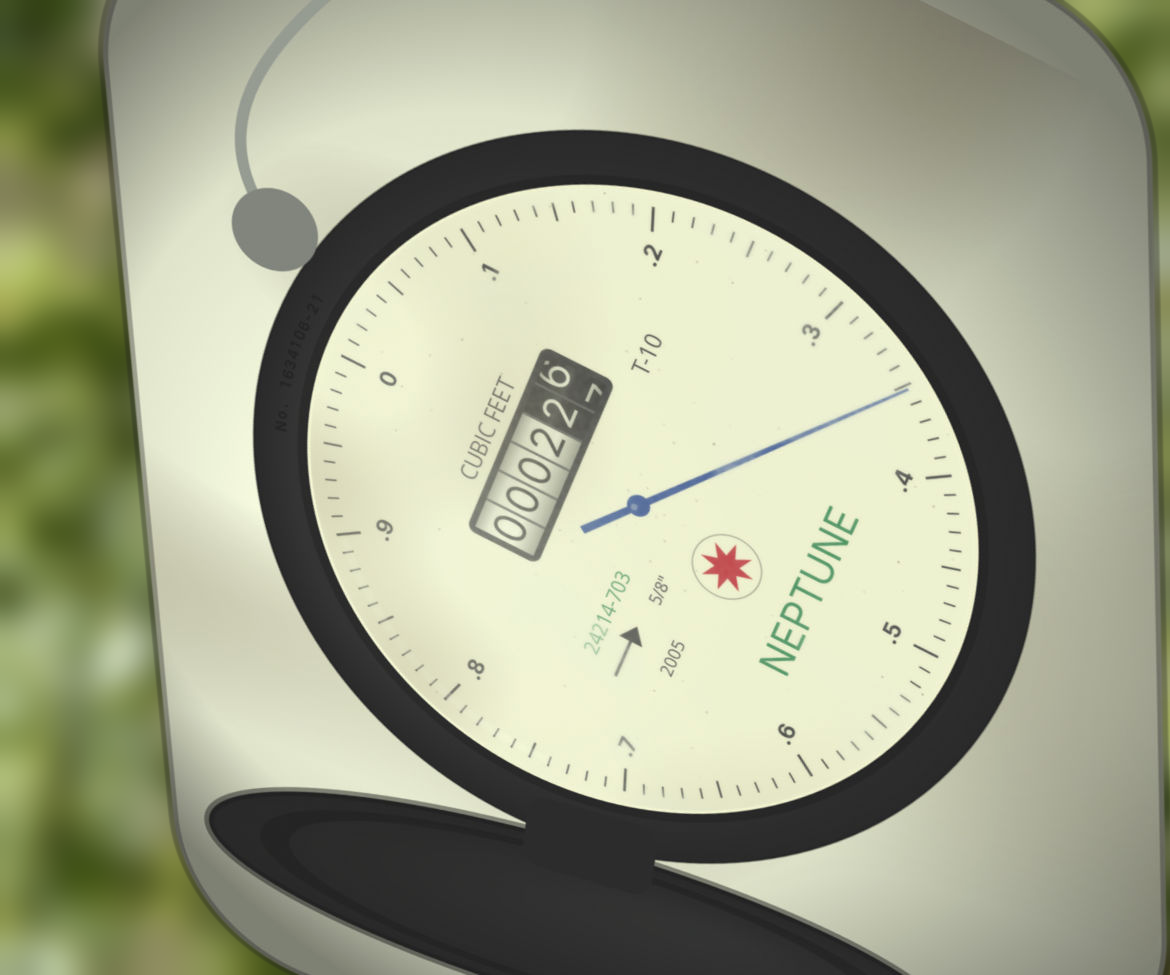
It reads 226.35 ft³
